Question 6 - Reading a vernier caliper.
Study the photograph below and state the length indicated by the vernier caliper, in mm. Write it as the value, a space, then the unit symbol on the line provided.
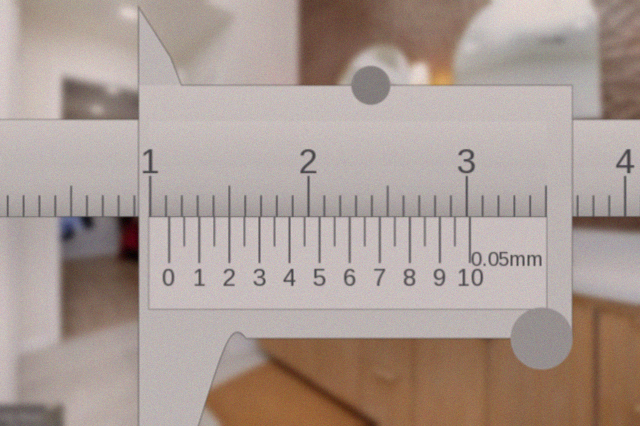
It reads 11.2 mm
